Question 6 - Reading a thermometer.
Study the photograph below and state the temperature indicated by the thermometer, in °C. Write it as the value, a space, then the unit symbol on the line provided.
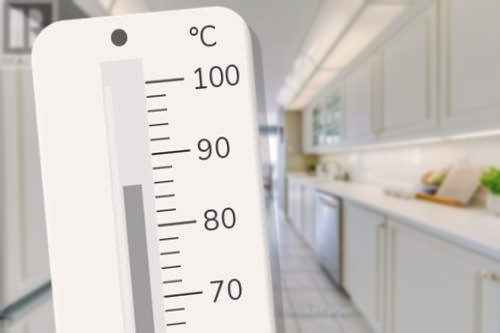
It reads 86 °C
